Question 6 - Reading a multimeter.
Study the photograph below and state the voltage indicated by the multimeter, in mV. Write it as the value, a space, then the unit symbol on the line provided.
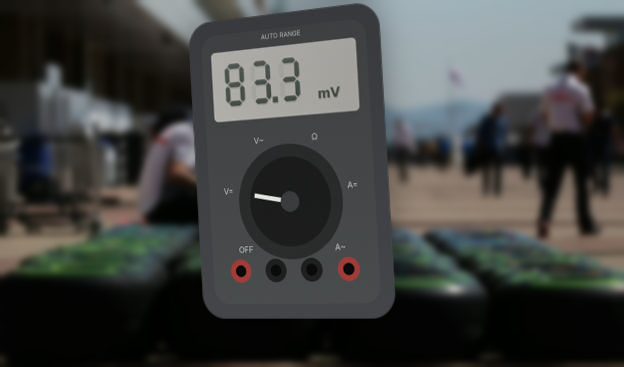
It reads 83.3 mV
